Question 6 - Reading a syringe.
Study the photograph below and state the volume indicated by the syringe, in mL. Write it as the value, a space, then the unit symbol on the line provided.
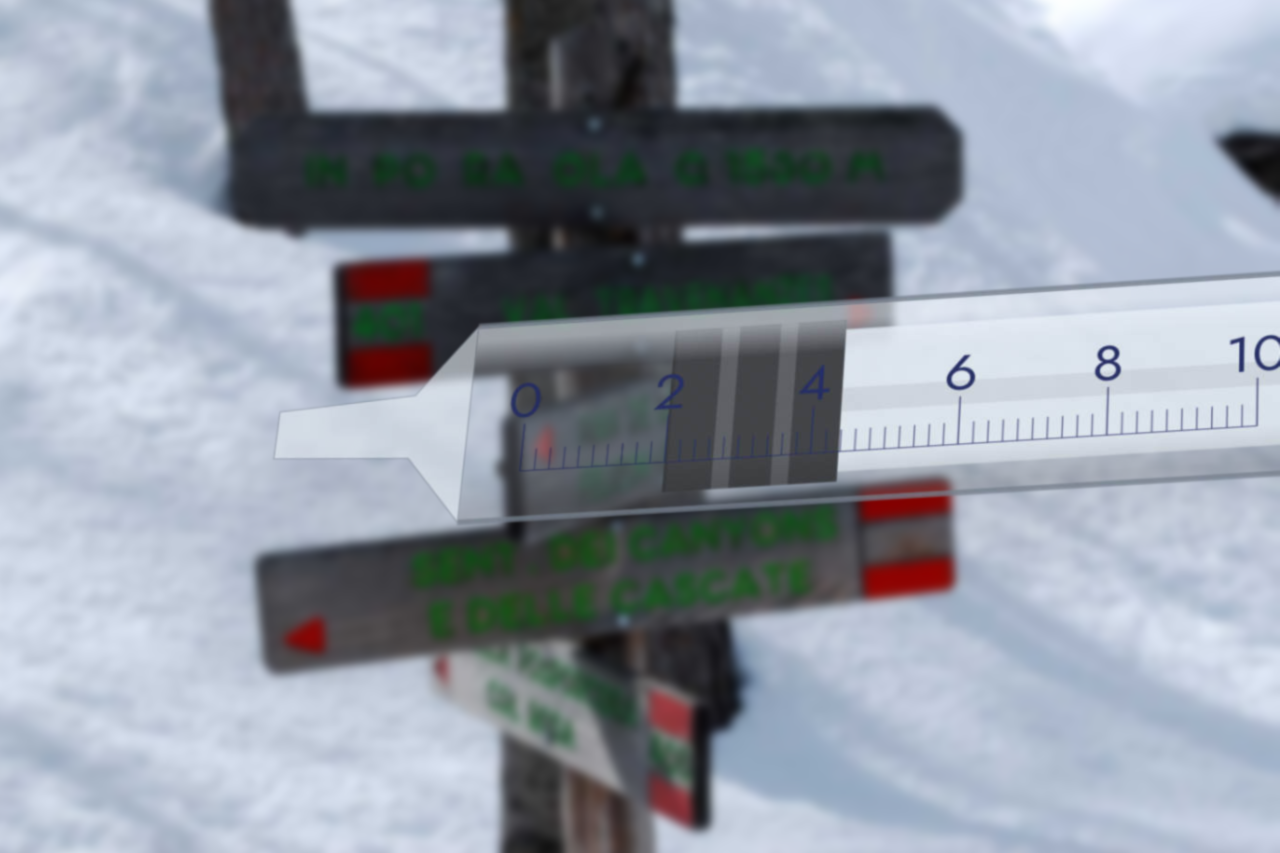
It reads 2 mL
